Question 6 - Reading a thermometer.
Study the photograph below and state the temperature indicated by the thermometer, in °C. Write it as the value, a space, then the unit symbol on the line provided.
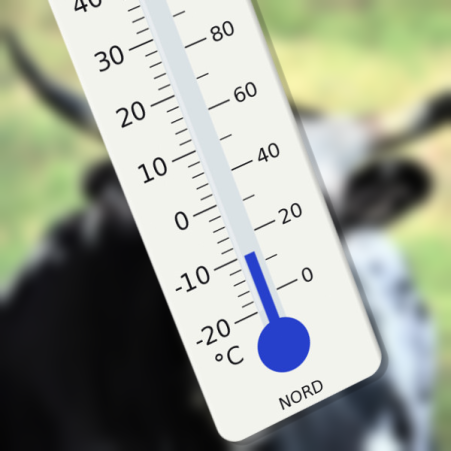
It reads -10 °C
